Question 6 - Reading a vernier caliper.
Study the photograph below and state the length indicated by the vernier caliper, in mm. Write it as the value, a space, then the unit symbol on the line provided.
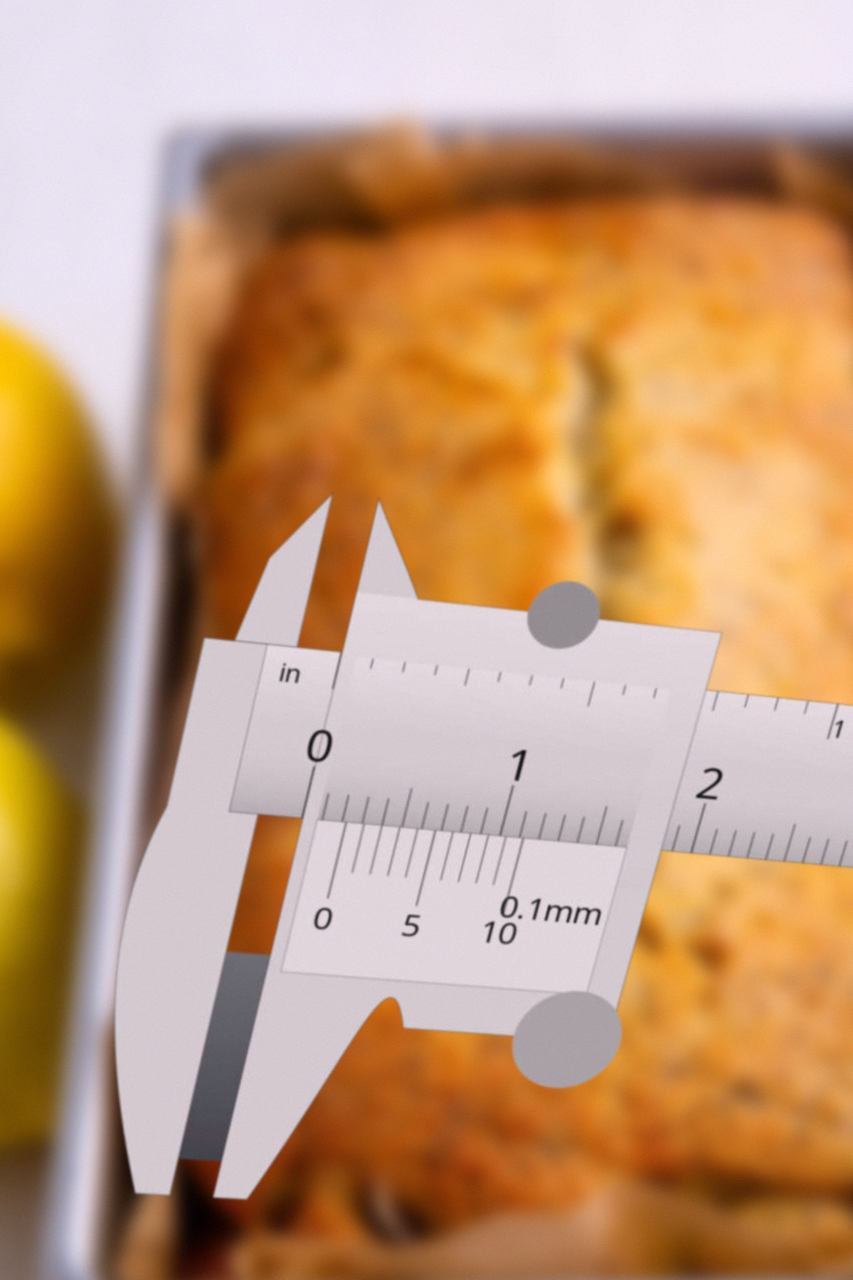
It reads 2.2 mm
